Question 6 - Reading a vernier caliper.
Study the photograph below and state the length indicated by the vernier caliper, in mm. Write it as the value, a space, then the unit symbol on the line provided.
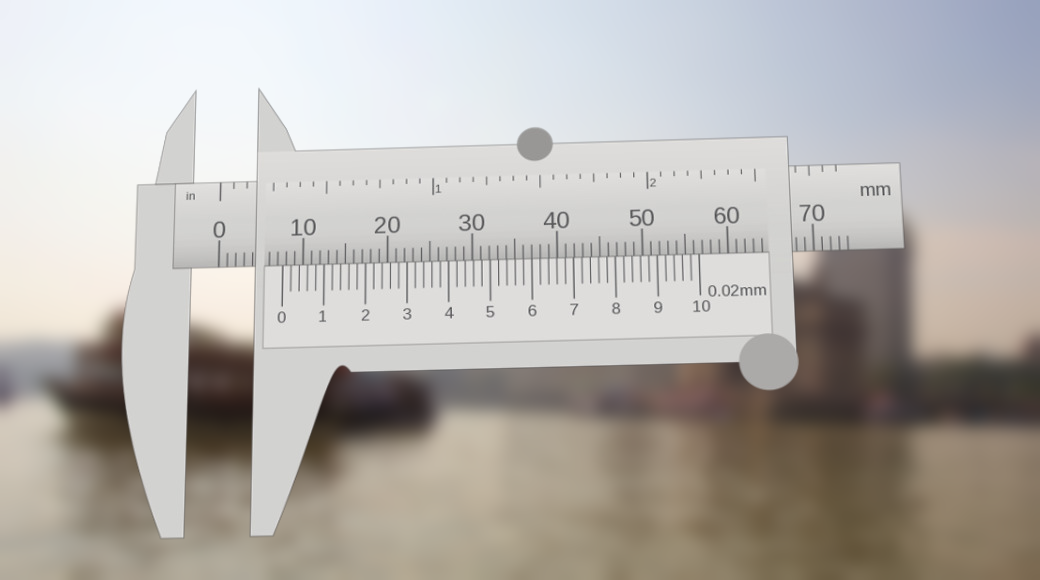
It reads 7.6 mm
